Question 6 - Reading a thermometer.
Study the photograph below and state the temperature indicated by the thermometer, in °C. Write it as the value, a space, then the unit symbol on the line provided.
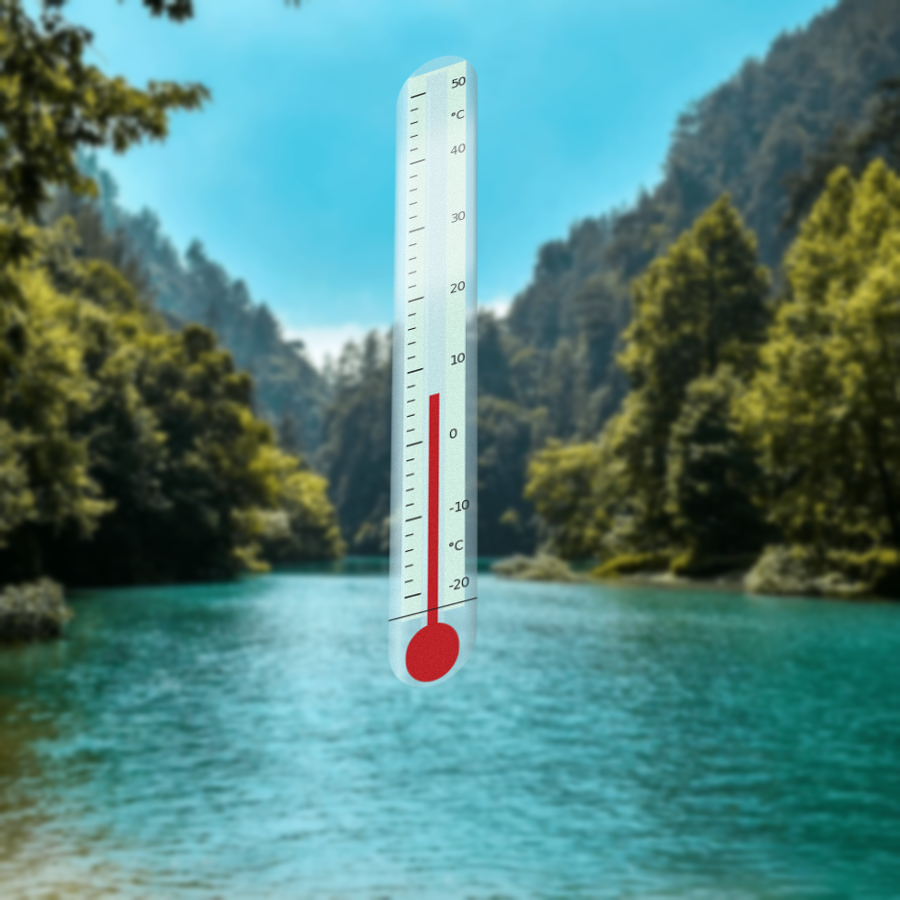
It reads 6 °C
